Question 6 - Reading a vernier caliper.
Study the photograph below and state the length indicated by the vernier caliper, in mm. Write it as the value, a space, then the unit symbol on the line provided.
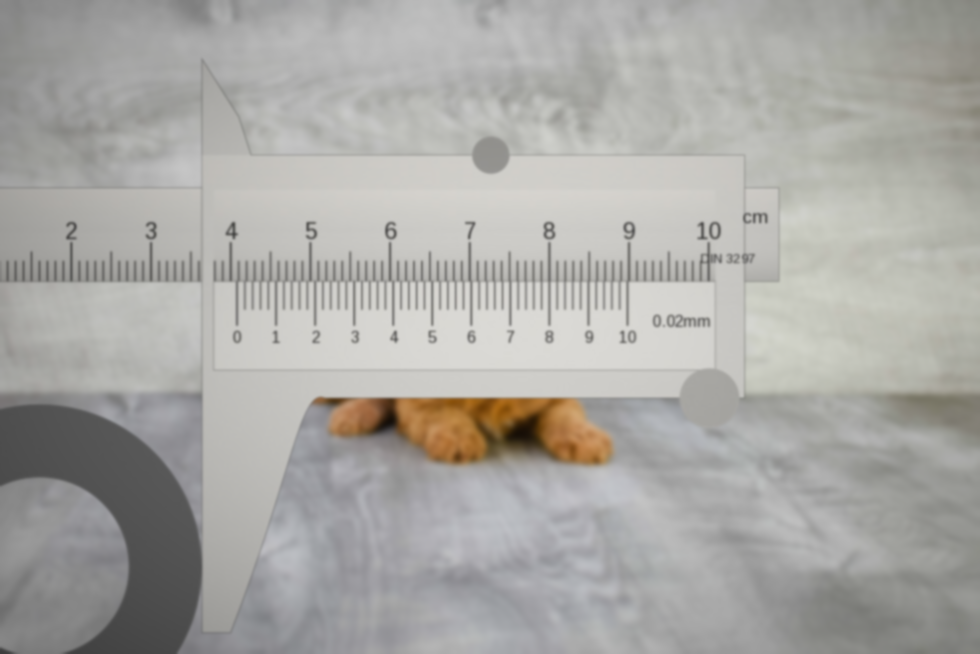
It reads 40.8 mm
